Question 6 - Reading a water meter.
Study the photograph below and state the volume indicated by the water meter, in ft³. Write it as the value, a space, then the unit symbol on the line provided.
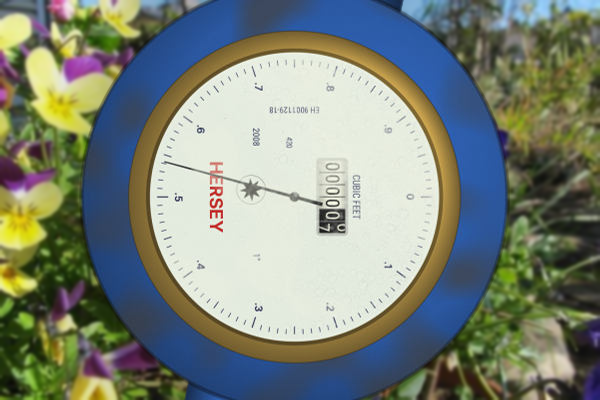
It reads 6.54 ft³
